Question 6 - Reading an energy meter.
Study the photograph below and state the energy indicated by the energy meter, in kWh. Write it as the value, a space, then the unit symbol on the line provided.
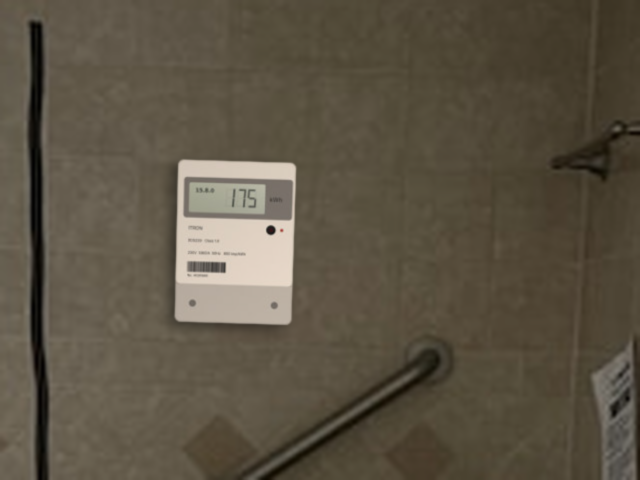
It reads 175 kWh
